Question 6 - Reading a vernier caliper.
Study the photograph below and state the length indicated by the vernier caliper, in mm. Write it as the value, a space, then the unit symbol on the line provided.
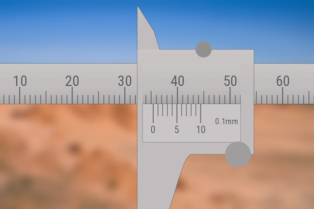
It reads 35.4 mm
